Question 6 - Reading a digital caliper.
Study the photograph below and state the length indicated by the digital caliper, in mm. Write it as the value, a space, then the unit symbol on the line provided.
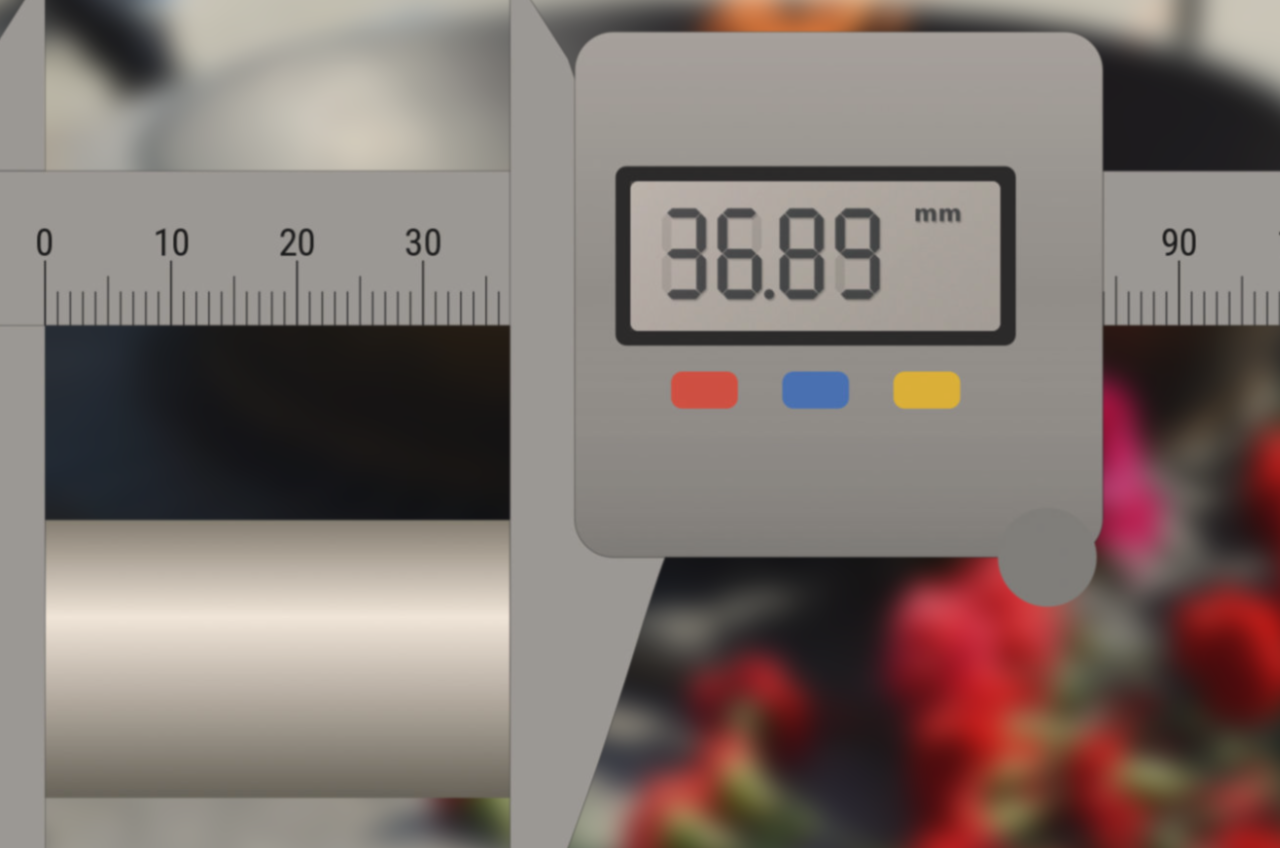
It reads 36.89 mm
